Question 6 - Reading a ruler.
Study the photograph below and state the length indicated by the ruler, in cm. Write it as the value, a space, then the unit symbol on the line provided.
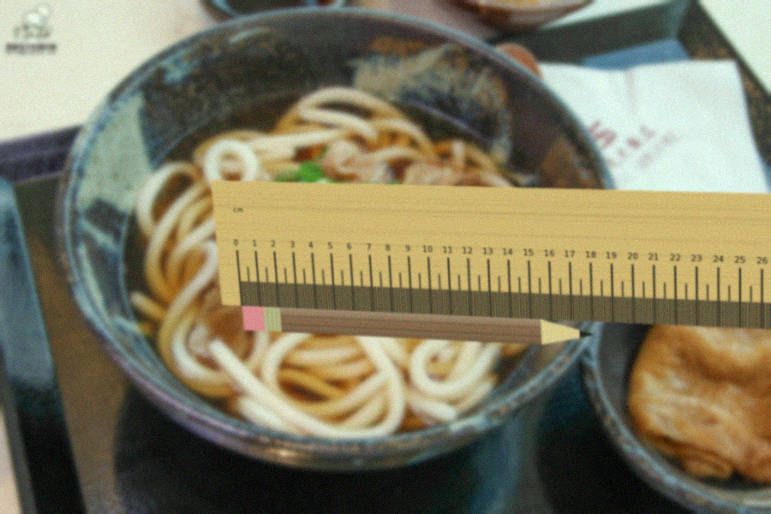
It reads 18 cm
